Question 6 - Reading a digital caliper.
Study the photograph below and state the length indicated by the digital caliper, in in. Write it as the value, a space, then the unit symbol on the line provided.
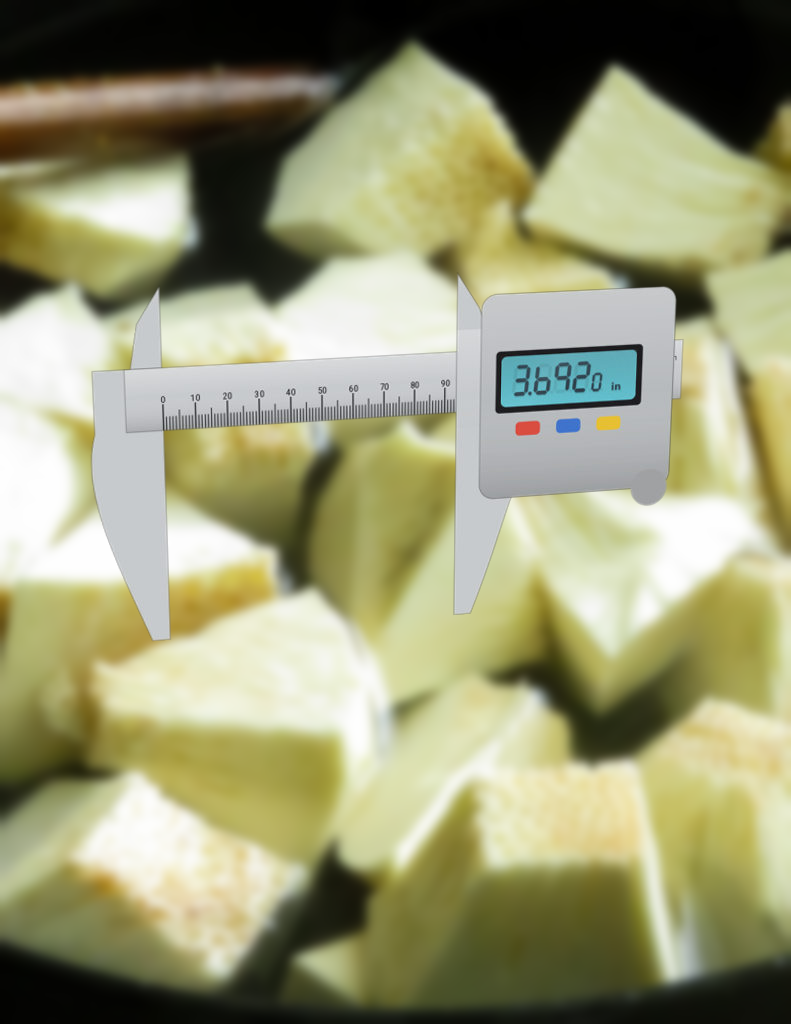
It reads 3.6920 in
